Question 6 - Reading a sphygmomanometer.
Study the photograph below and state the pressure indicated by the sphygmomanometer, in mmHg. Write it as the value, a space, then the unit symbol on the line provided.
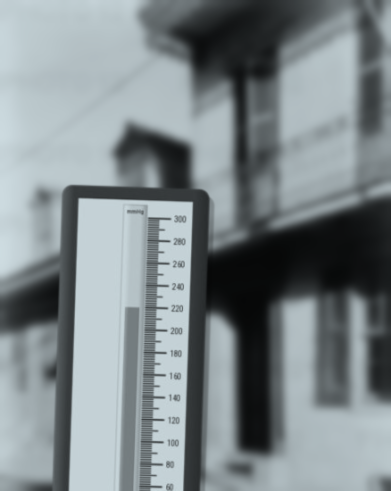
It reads 220 mmHg
